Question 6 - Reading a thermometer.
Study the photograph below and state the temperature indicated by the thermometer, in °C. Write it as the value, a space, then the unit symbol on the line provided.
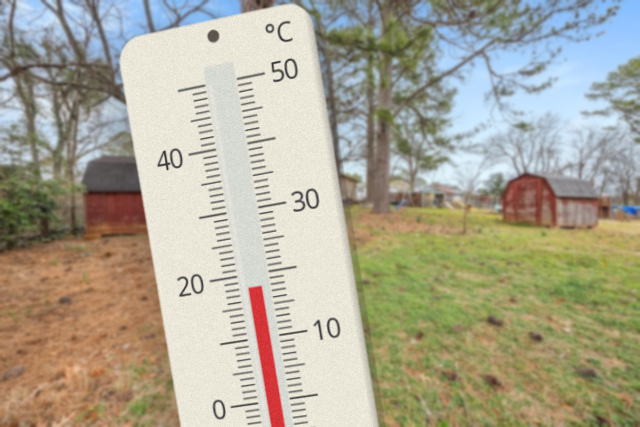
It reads 18 °C
